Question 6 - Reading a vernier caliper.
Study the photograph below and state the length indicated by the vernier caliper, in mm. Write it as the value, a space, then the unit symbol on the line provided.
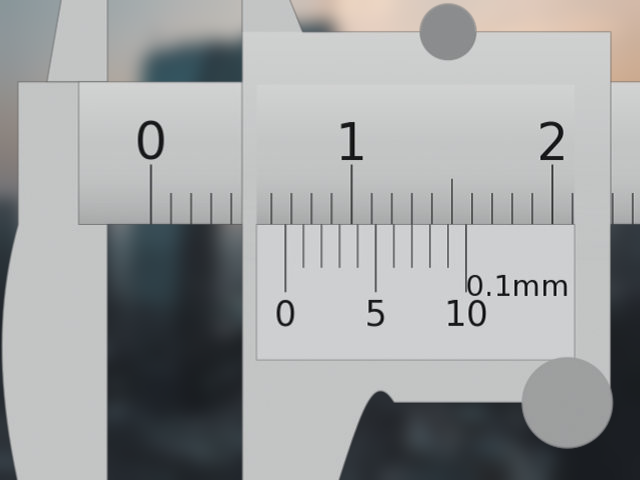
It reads 6.7 mm
